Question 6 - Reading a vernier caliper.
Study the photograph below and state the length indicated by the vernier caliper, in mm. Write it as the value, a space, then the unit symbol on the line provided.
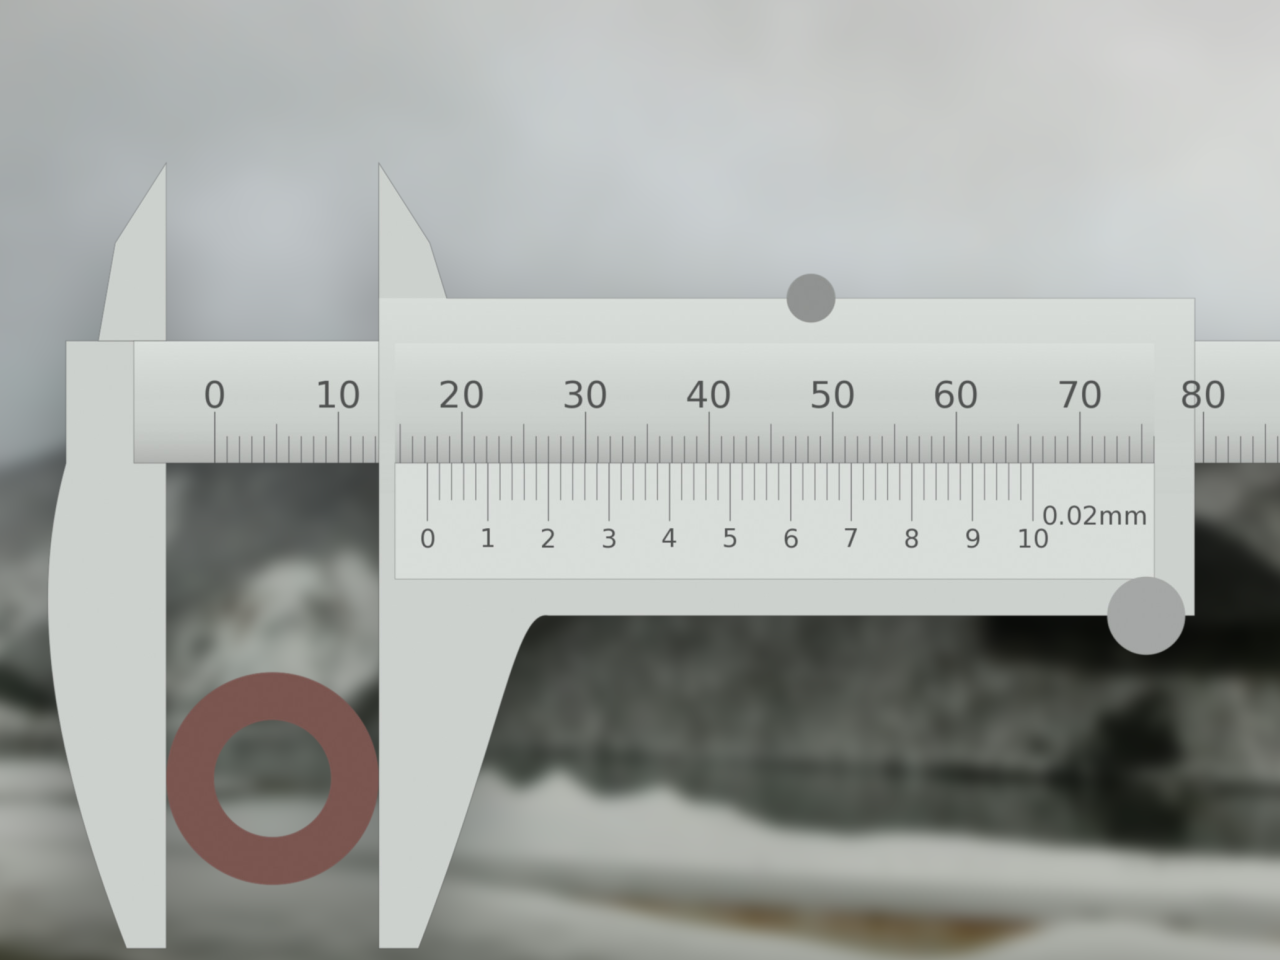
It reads 17.2 mm
